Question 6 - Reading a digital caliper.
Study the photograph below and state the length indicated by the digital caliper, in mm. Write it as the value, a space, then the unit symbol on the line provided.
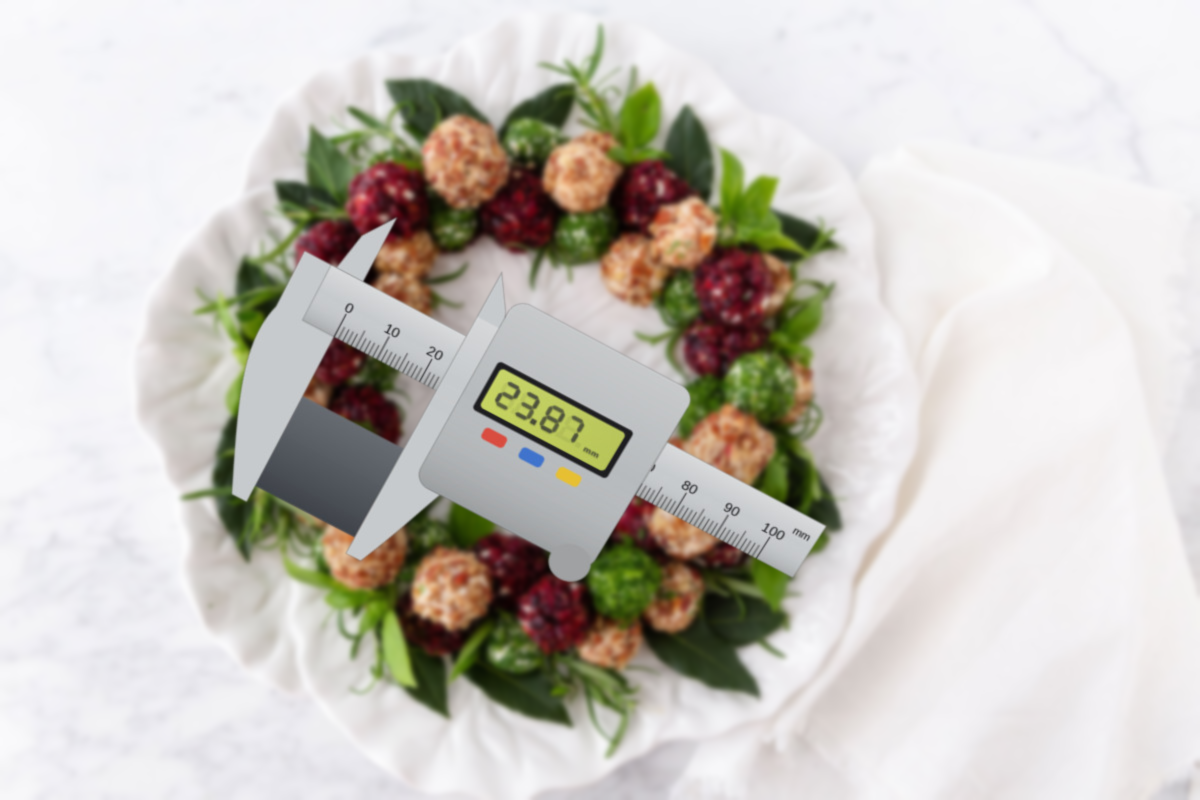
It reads 23.87 mm
